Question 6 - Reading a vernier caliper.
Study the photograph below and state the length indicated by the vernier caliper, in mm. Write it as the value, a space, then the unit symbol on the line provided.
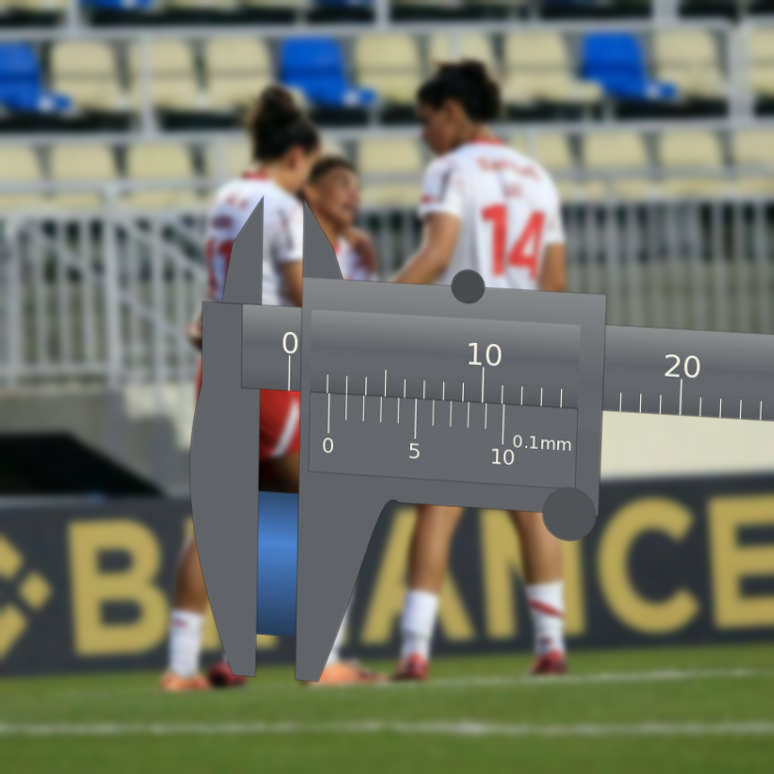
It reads 2.1 mm
